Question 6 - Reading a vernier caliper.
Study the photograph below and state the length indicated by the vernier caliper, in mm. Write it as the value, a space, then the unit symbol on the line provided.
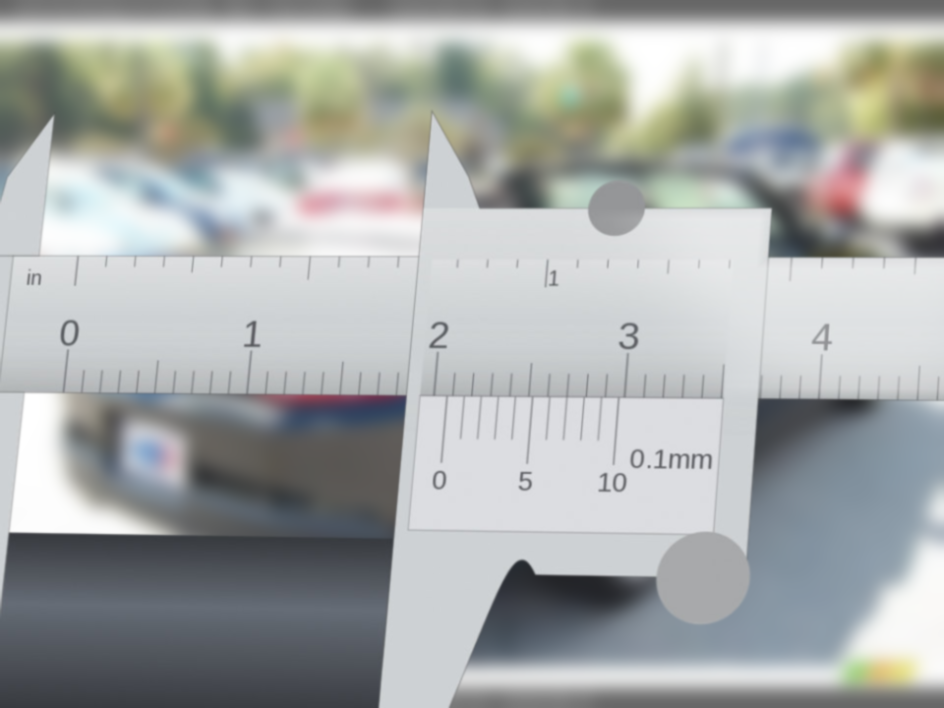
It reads 20.7 mm
